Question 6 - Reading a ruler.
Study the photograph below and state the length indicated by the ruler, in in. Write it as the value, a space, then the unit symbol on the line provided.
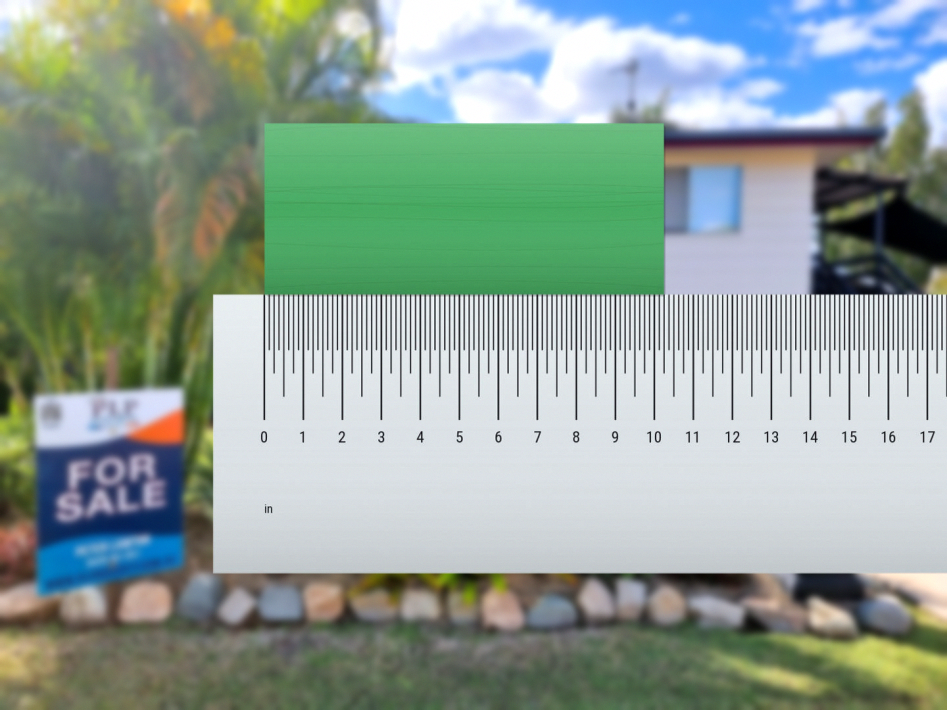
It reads 10.25 in
